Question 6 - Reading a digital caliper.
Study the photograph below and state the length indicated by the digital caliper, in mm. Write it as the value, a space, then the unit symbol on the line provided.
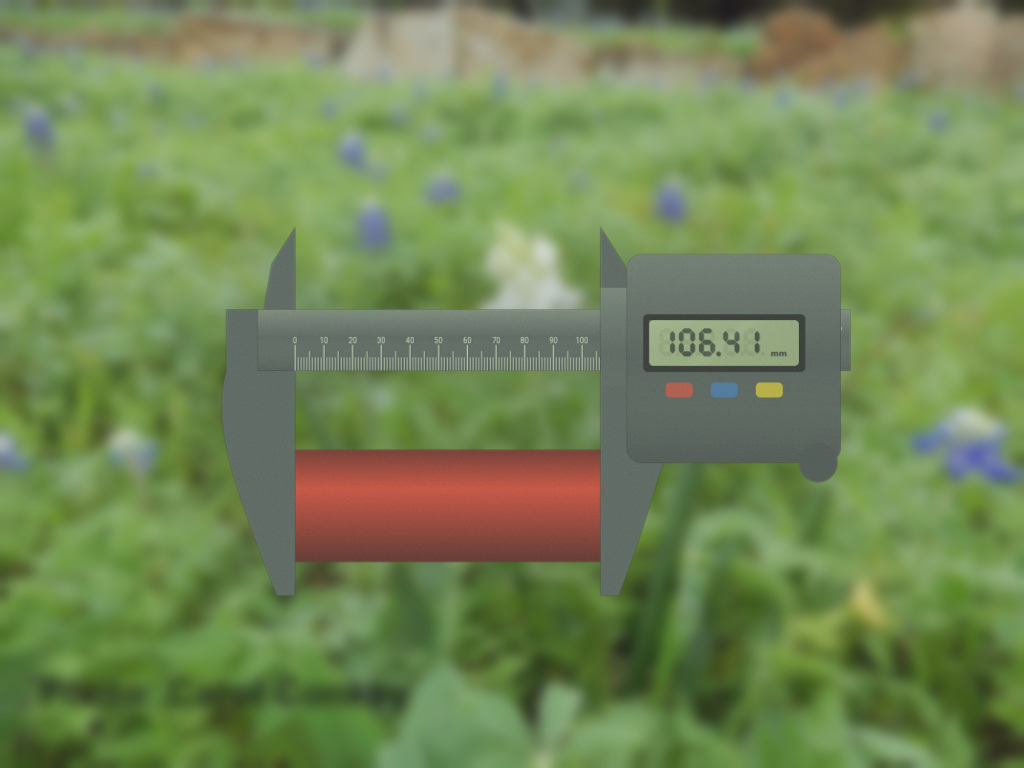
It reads 106.41 mm
